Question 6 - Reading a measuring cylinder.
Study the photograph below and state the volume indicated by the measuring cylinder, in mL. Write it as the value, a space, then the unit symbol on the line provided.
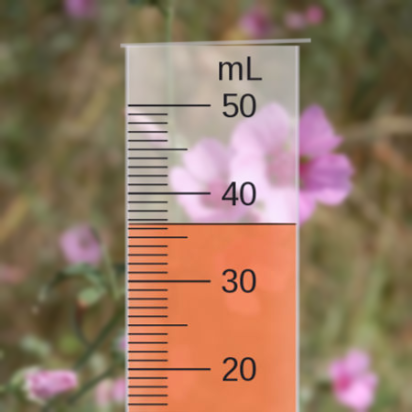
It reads 36.5 mL
